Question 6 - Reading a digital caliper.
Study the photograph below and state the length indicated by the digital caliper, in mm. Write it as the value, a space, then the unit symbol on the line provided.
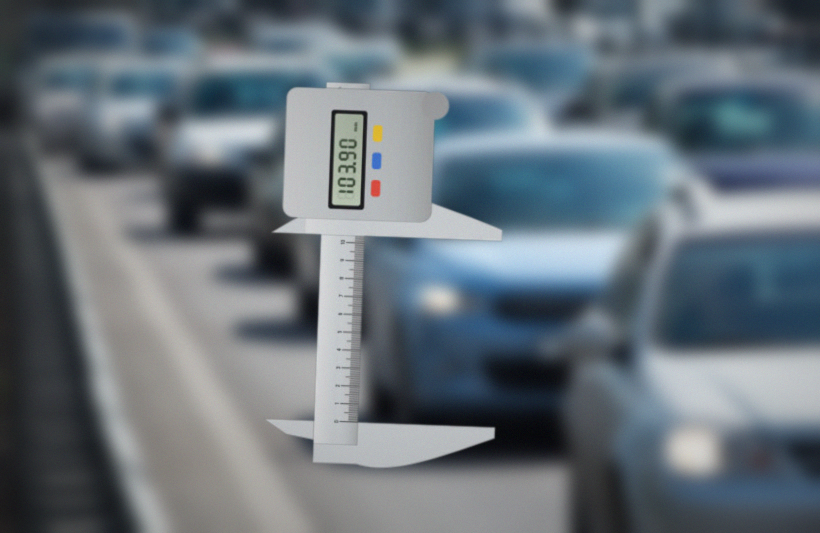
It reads 103.90 mm
